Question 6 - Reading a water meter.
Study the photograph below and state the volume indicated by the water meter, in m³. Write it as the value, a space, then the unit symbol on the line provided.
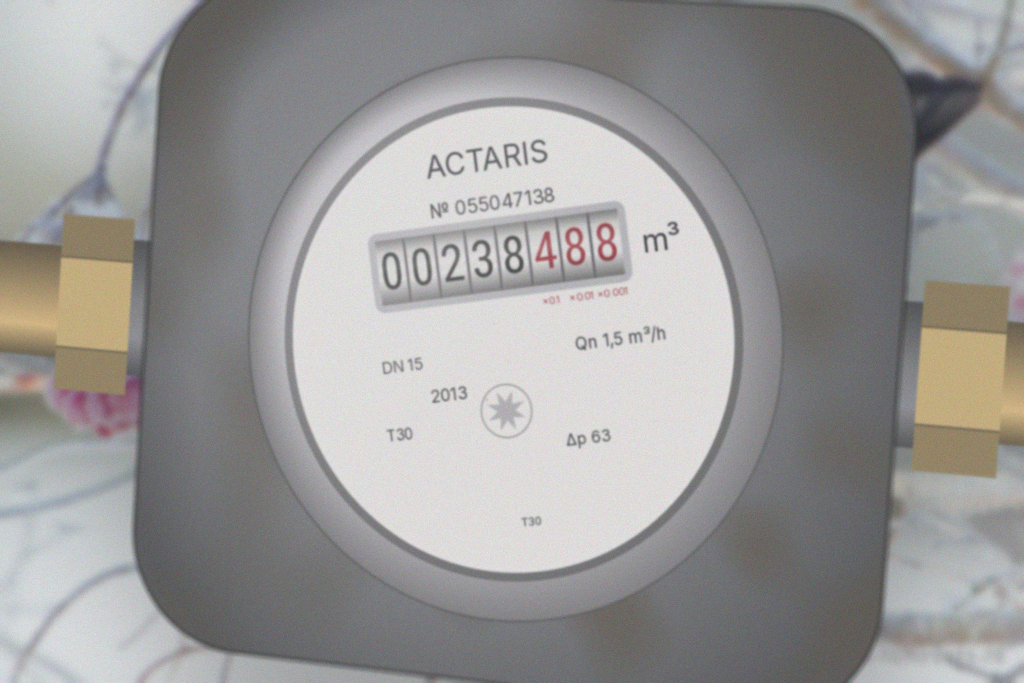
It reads 238.488 m³
